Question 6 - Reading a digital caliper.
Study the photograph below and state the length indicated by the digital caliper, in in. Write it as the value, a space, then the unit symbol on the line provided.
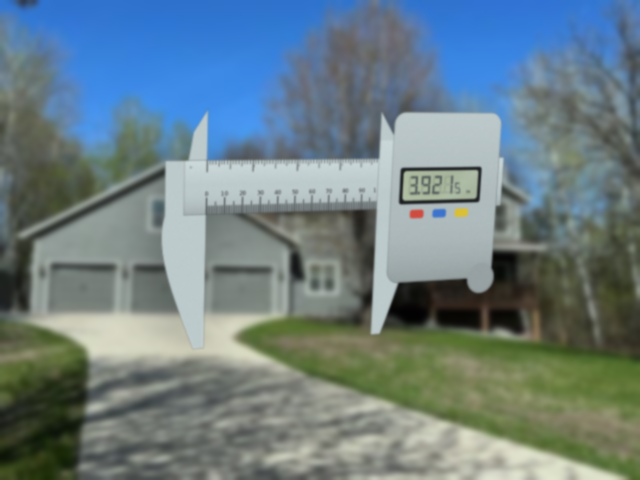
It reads 3.9215 in
